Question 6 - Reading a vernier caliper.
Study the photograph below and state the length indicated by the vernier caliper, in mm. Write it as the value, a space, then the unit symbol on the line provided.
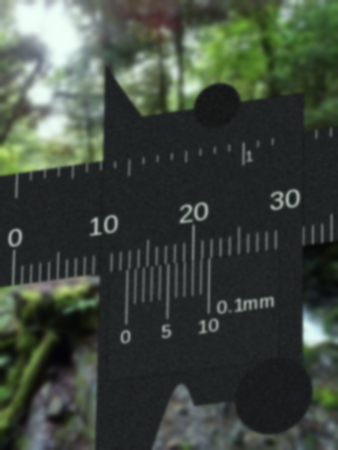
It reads 12.8 mm
